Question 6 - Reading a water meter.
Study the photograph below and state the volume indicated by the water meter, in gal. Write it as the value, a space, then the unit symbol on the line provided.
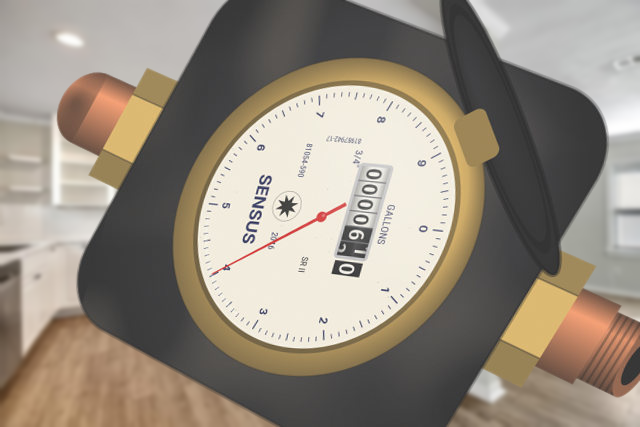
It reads 614.0 gal
